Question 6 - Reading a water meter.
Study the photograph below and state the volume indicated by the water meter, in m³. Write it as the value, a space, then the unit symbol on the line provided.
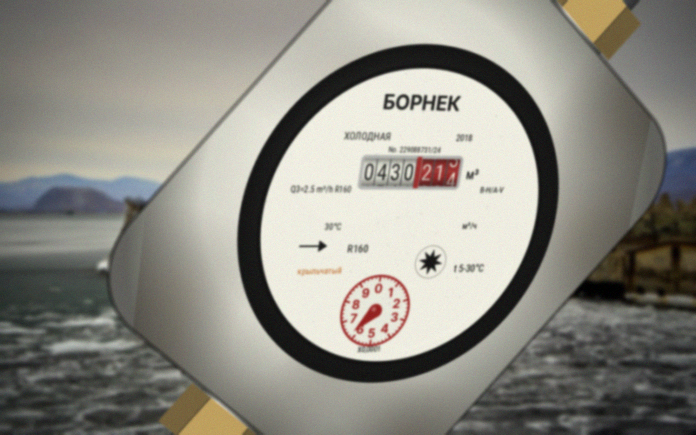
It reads 430.2136 m³
